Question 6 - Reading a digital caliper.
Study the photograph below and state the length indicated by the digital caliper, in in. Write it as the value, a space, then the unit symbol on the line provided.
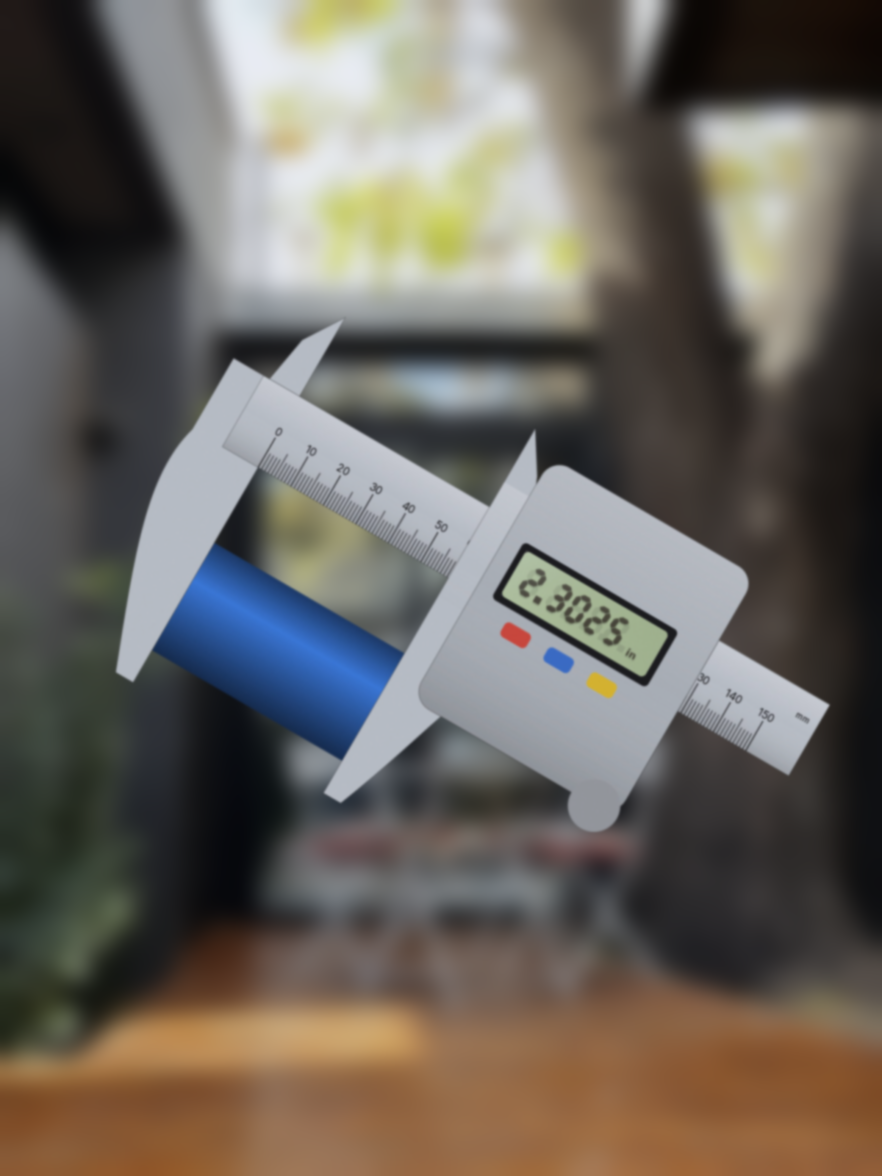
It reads 2.3025 in
